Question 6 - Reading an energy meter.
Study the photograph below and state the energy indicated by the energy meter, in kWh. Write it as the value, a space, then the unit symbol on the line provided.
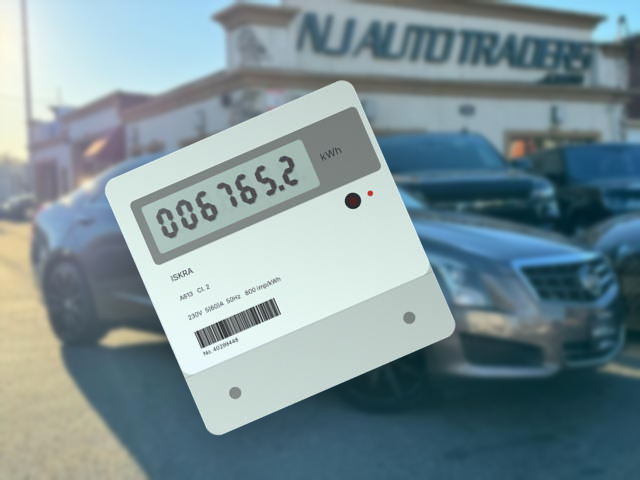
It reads 6765.2 kWh
